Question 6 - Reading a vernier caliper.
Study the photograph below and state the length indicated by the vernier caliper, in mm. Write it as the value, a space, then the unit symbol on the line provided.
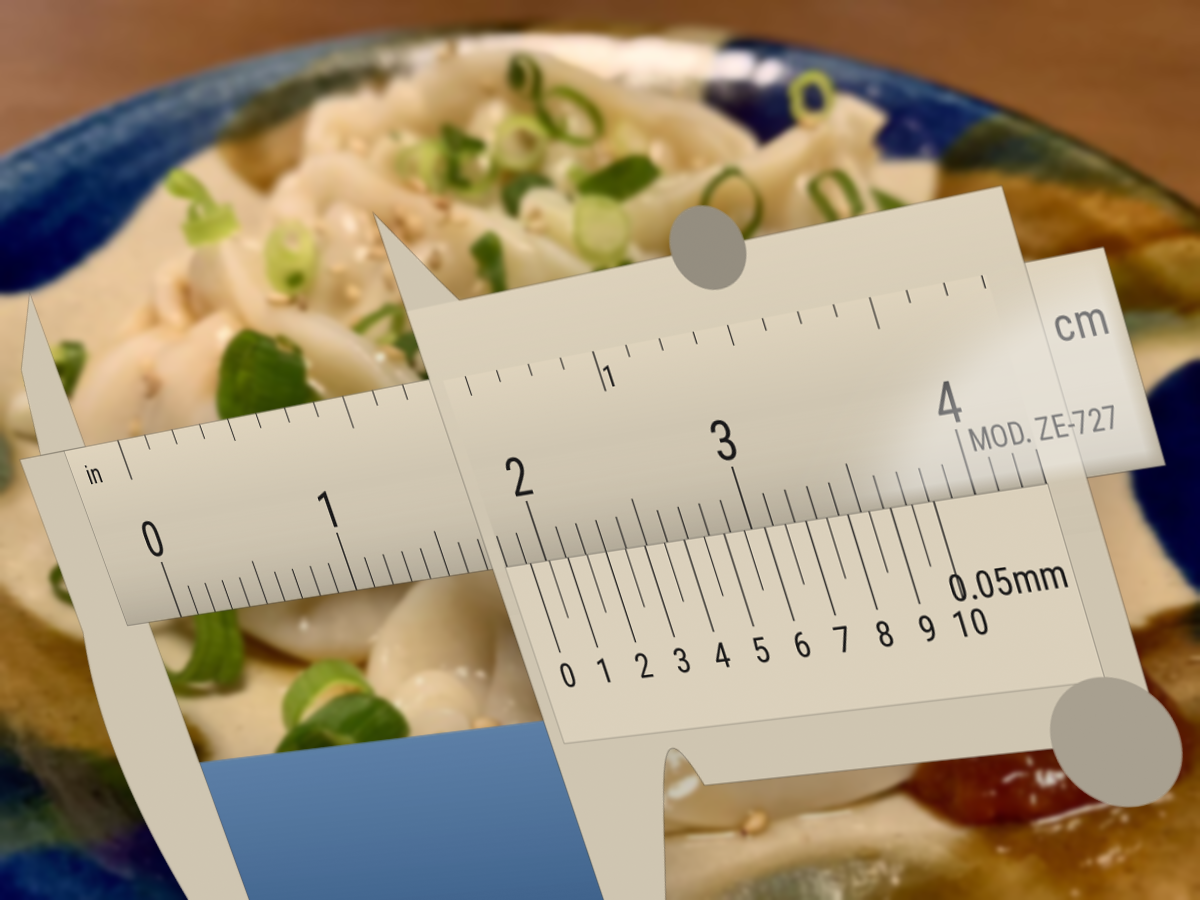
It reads 19.2 mm
